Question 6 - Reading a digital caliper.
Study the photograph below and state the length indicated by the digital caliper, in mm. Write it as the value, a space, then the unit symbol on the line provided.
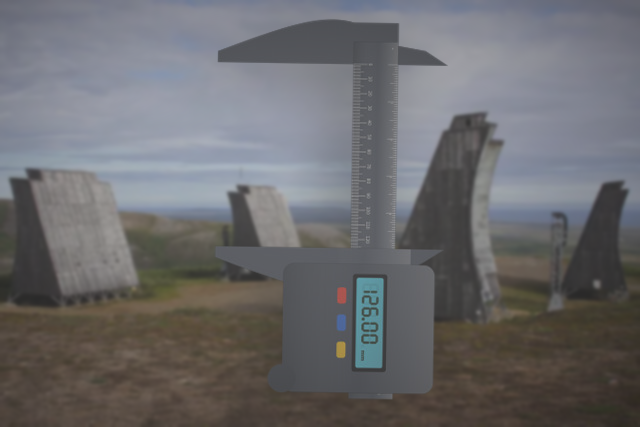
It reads 126.00 mm
